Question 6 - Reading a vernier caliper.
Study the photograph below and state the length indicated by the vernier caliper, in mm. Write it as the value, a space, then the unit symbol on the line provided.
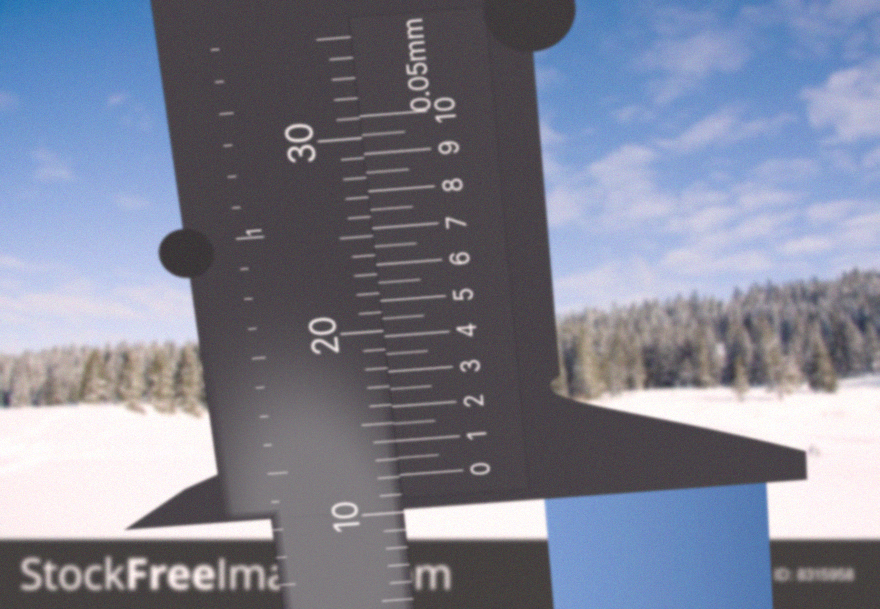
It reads 12.1 mm
